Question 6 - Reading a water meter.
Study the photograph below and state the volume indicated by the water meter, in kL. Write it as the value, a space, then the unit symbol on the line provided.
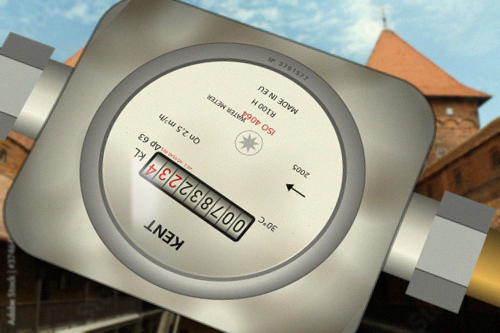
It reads 7832.234 kL
